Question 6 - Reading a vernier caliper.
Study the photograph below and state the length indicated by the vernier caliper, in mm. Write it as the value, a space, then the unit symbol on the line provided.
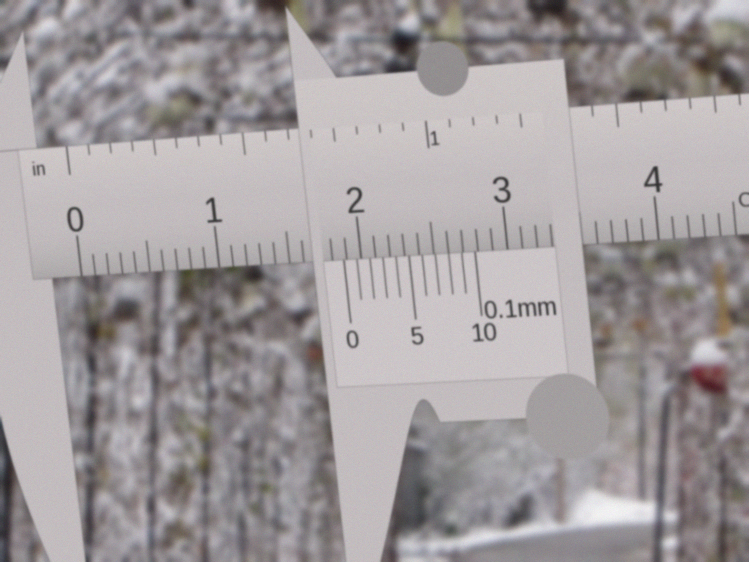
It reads 18.8 mm
